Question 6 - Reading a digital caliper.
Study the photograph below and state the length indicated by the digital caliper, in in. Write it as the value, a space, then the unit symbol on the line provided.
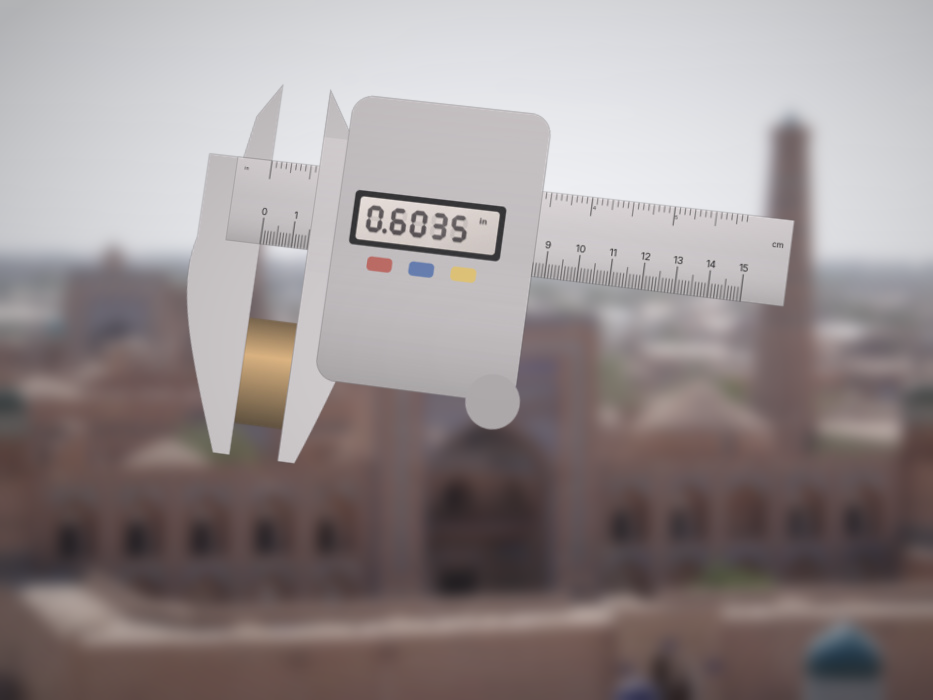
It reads 0.6035 in
